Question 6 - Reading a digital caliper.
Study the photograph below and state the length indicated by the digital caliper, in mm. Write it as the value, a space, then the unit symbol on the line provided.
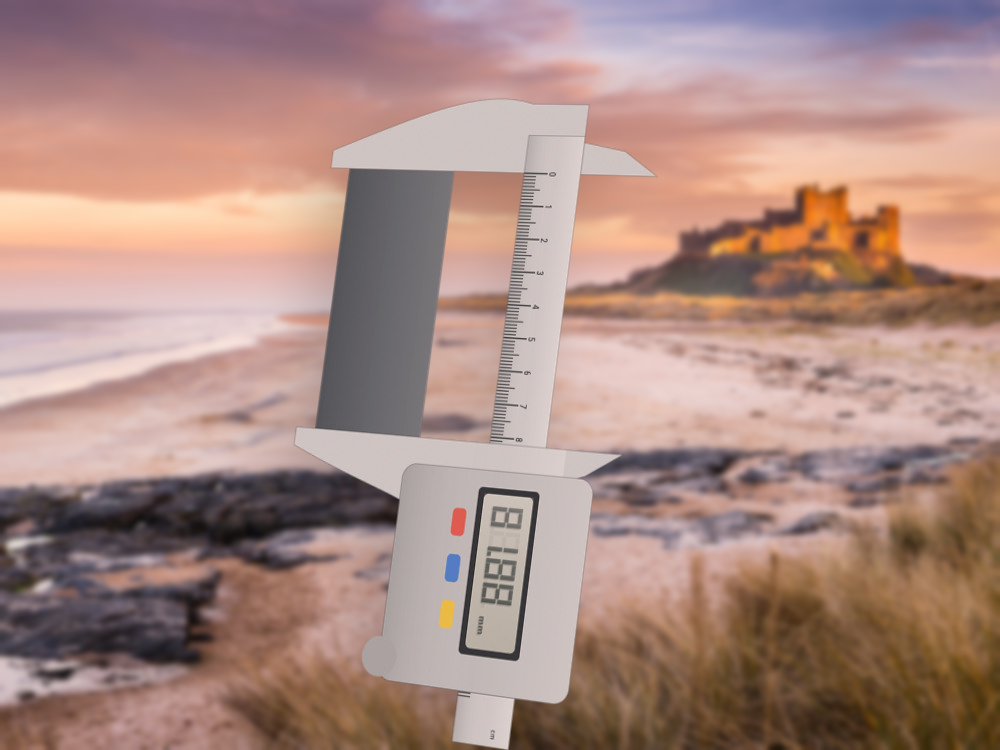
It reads 81.88 mm
